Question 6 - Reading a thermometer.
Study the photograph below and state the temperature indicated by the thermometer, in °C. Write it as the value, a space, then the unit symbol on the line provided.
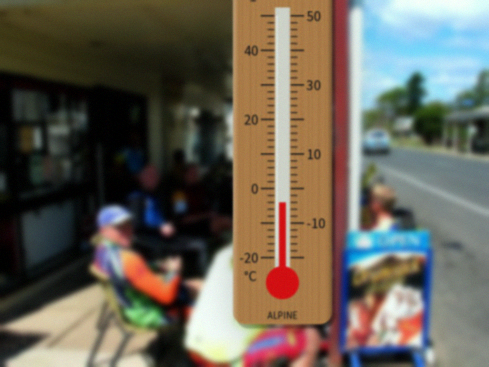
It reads -4 °C
